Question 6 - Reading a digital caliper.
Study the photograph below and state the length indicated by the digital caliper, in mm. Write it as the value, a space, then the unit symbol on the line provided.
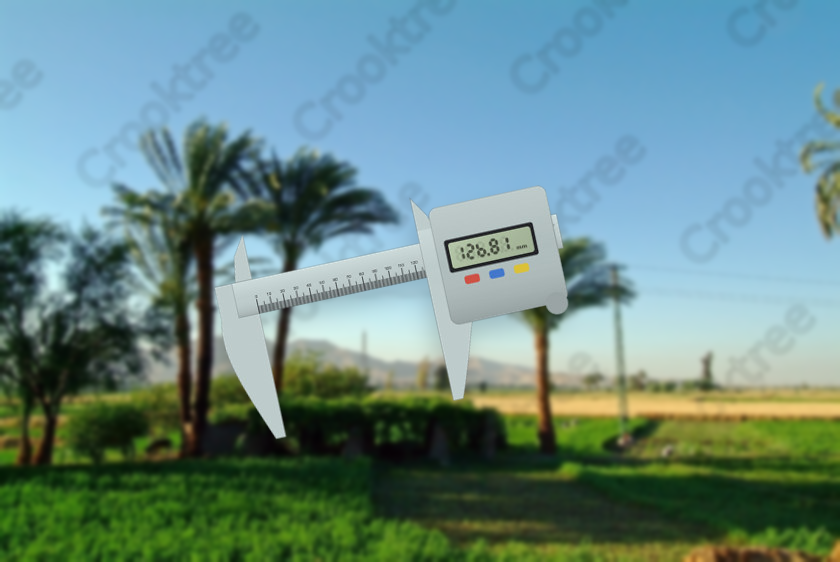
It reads 126.81 mm
